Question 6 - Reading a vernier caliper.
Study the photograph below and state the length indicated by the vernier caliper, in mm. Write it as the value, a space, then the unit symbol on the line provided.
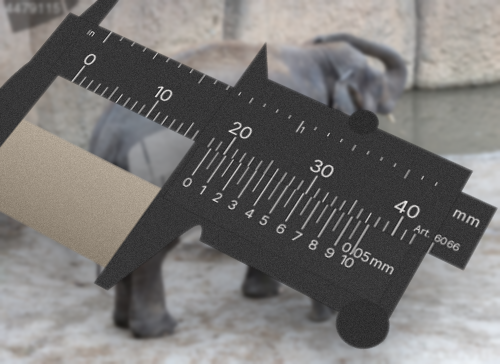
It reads 18.4 mm
